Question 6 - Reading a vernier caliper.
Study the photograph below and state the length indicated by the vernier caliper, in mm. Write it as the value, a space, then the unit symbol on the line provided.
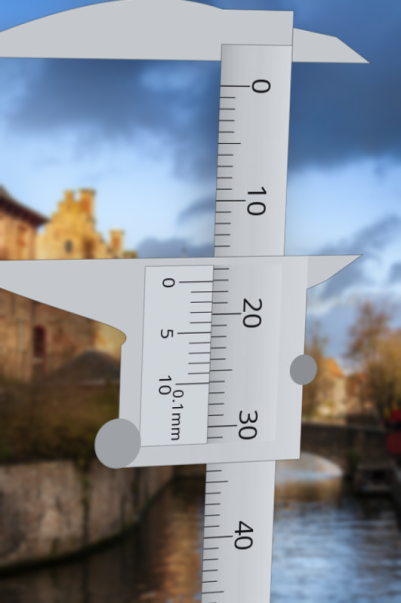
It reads 17.1 mm
